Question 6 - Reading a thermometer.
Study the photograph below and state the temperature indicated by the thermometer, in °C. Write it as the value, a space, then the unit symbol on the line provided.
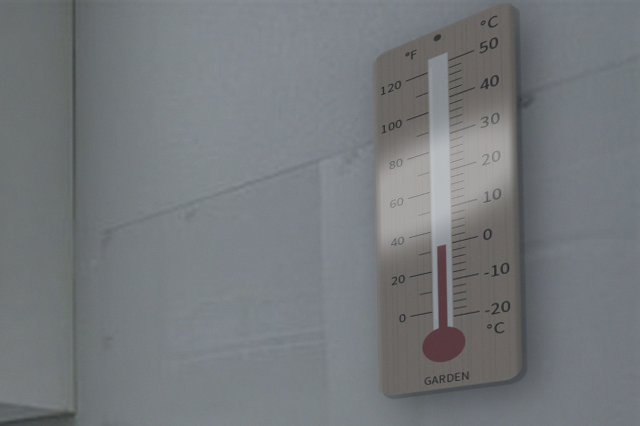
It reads 0 °C
